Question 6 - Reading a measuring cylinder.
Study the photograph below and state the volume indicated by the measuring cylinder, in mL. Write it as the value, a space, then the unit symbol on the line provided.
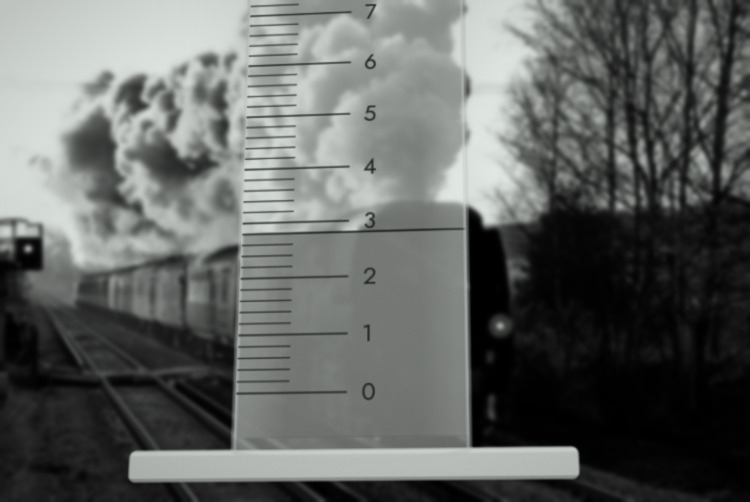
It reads 2.8 mL
